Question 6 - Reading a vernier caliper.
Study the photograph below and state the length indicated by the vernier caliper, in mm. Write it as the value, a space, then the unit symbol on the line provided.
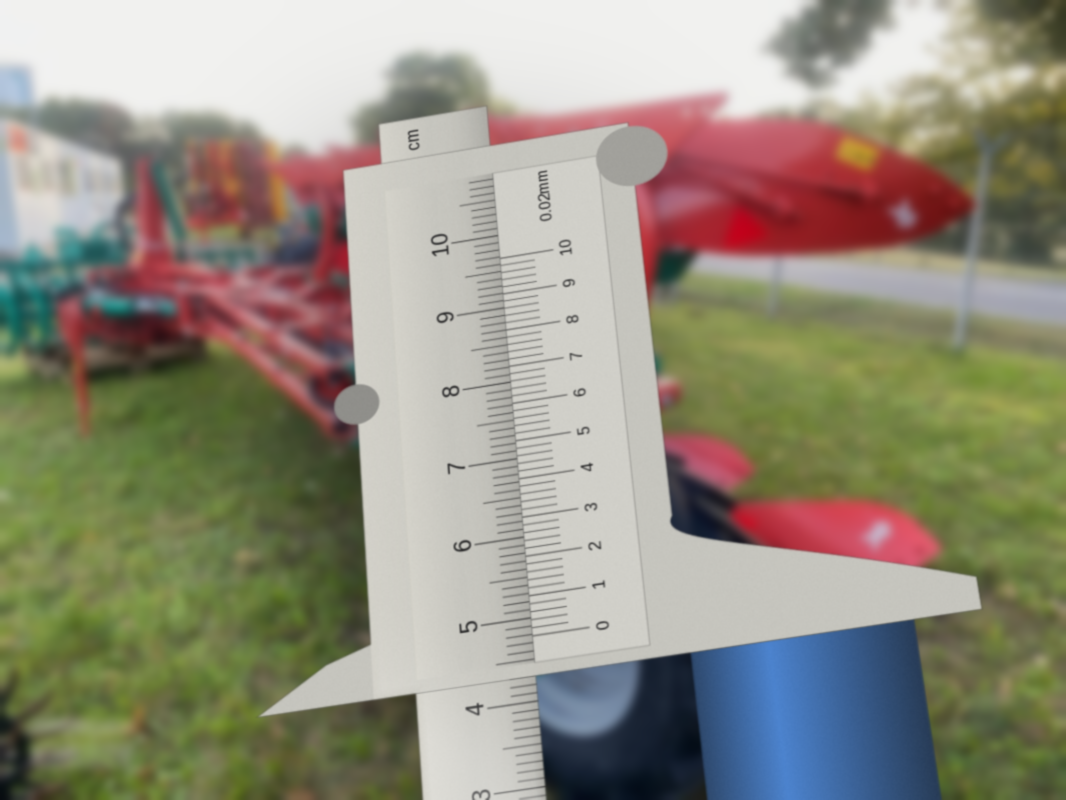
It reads 47.8 mm
